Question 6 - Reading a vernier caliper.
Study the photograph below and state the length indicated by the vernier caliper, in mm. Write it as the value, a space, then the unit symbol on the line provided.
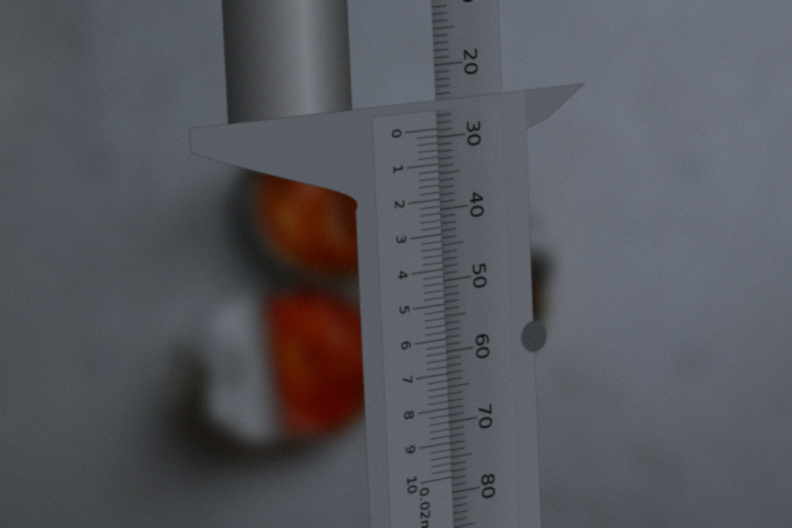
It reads 28.8 mm
